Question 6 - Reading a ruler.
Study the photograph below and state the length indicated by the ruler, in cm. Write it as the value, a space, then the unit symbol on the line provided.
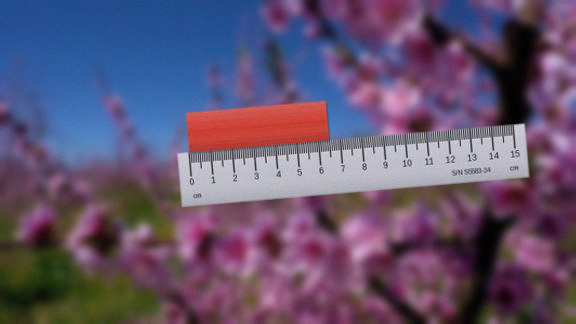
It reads 6.5 cm
